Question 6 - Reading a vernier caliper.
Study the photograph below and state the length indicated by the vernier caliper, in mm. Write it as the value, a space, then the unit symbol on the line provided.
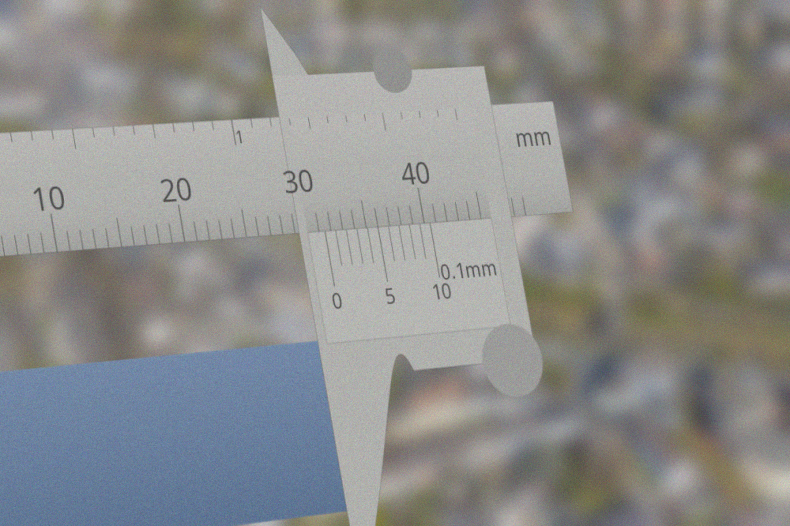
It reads 31.5 mm
